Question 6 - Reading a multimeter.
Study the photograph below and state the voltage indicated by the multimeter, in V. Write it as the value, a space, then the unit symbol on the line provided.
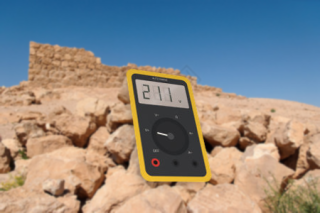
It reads 211 V
